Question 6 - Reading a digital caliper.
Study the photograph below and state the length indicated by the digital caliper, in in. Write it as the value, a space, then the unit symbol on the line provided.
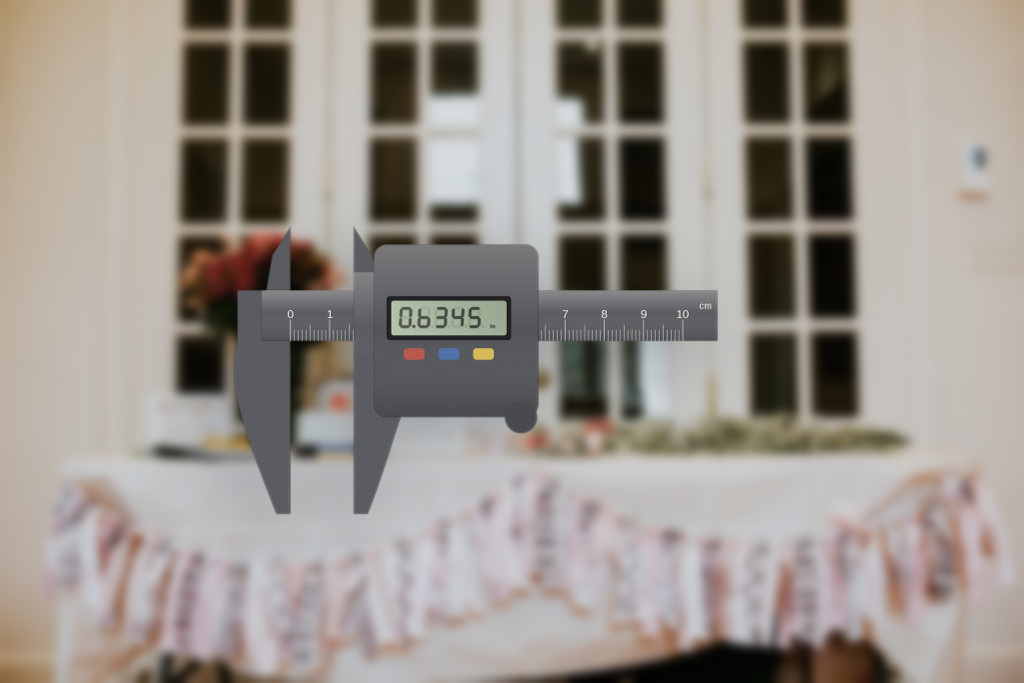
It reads 0.6345 in
